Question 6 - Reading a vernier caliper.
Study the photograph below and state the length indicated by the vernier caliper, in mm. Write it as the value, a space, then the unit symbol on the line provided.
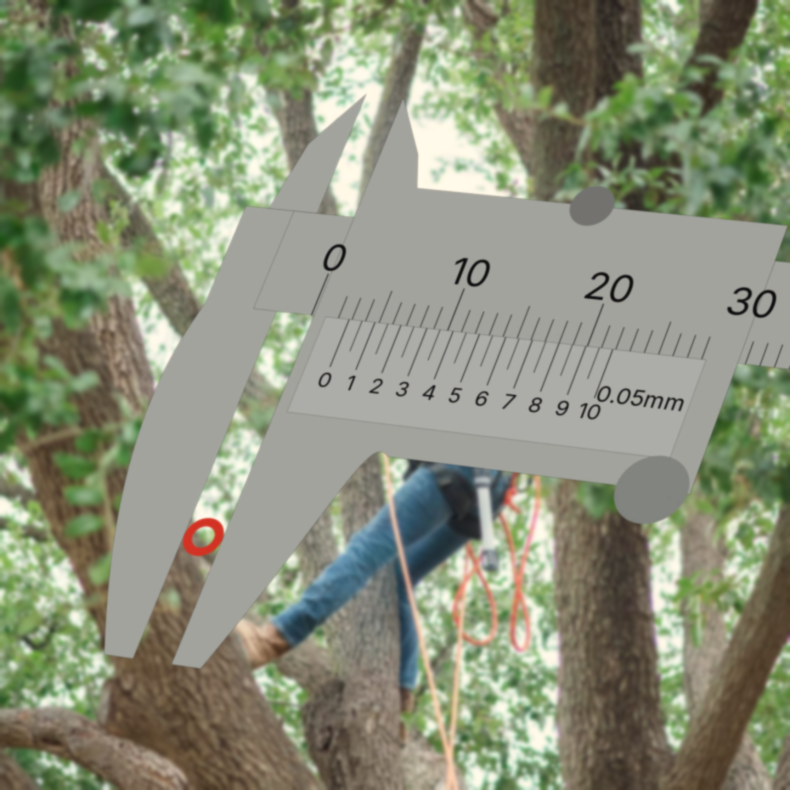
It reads 2.8 mm
